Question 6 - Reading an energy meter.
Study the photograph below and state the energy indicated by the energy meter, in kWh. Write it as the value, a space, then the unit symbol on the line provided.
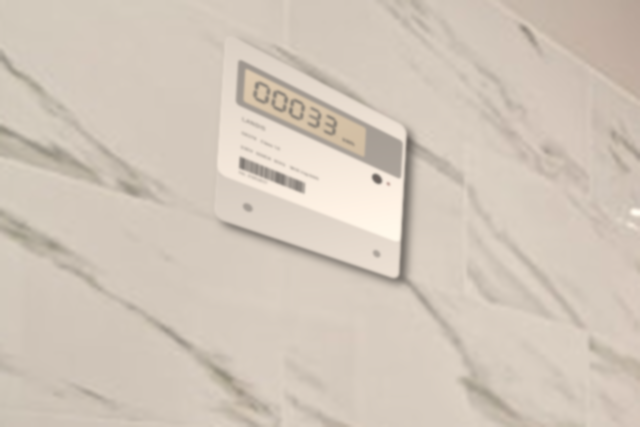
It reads 33 kWh
